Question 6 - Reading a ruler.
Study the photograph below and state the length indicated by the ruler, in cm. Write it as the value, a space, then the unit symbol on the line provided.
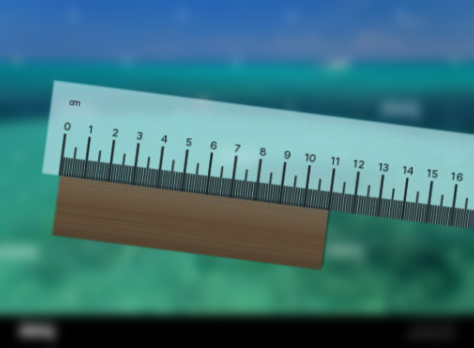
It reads 11 cm
